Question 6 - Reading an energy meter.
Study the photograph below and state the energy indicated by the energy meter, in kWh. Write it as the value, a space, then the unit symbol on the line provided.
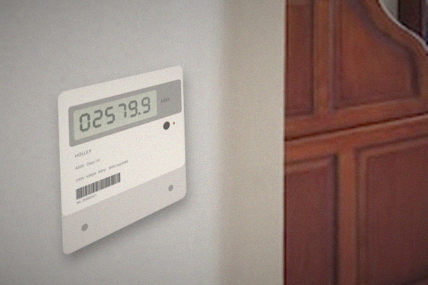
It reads 2579.9 kWh
